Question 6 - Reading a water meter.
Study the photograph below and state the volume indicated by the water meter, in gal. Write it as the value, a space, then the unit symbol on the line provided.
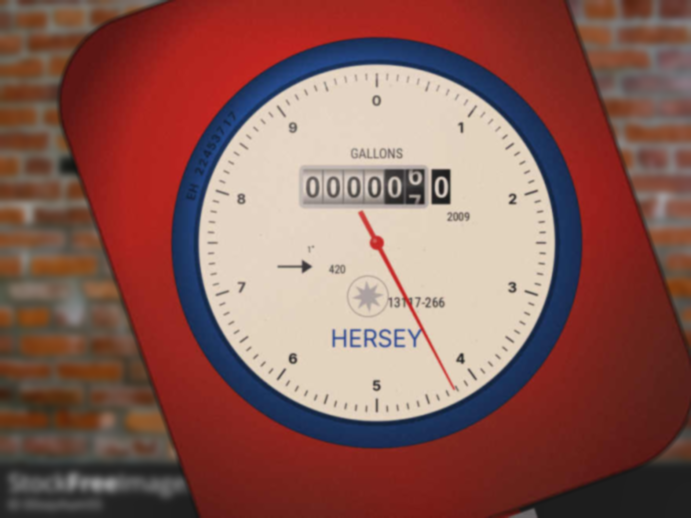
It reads 64.2 gal
